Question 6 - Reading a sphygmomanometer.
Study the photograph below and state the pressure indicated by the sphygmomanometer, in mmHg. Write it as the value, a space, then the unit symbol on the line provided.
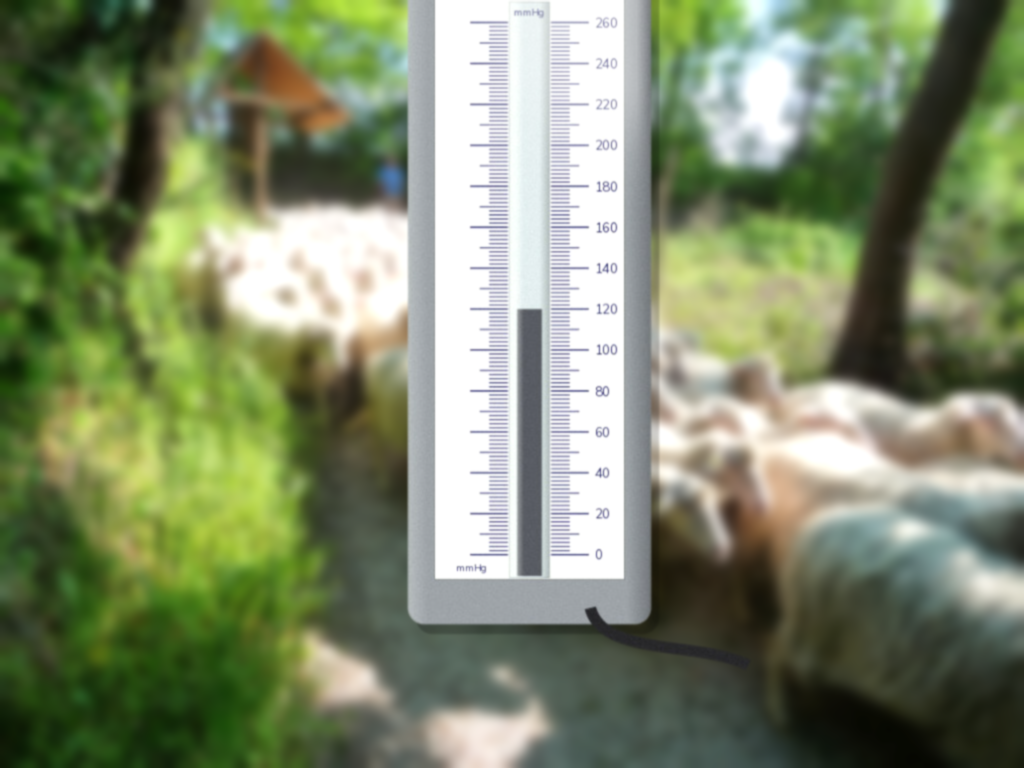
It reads 120 mmHg
